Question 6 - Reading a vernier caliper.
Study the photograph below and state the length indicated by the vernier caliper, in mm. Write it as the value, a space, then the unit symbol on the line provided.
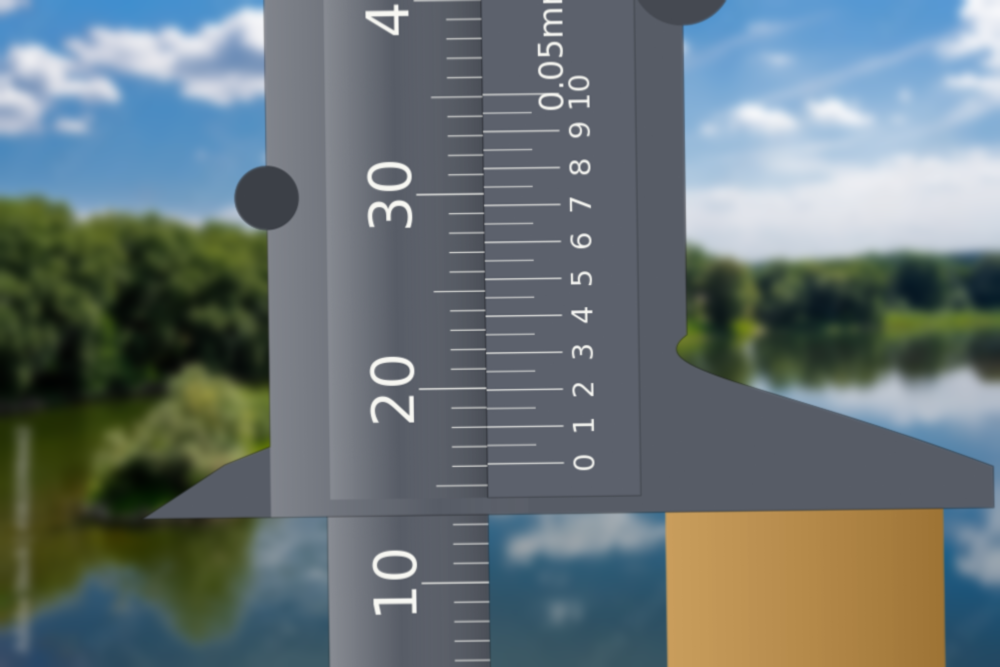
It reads 16.1 mm
